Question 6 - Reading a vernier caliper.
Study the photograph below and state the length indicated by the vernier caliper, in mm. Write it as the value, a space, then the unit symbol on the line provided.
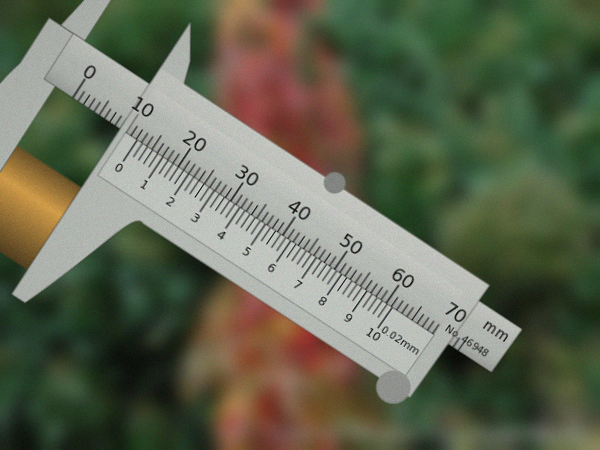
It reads 12.2 mm
